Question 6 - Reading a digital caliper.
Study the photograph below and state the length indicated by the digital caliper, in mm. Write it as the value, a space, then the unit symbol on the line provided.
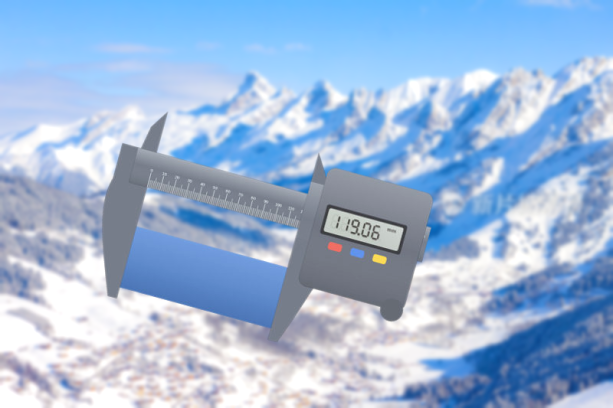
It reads 119.06 mm
